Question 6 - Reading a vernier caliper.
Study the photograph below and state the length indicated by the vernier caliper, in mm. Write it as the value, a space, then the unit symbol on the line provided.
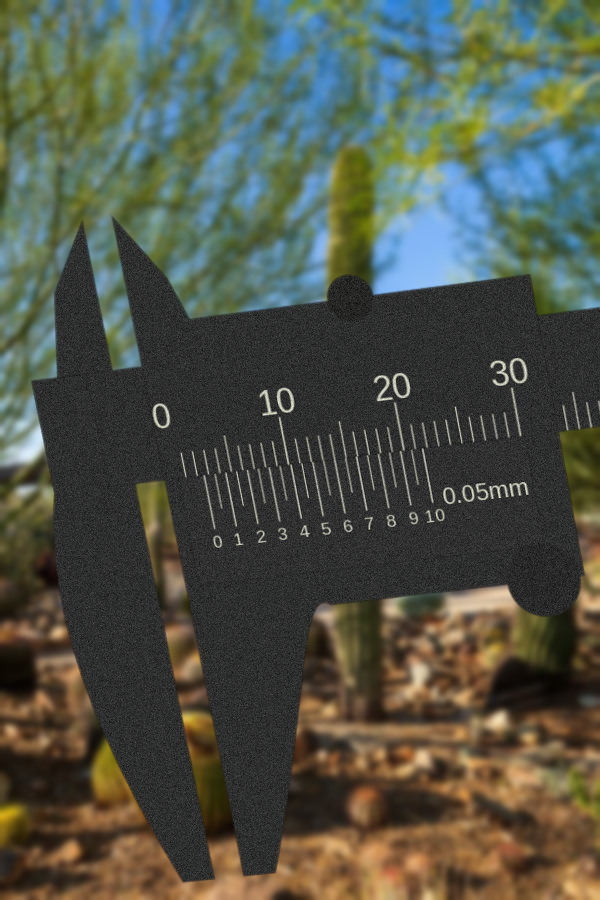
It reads 2.6 mm
